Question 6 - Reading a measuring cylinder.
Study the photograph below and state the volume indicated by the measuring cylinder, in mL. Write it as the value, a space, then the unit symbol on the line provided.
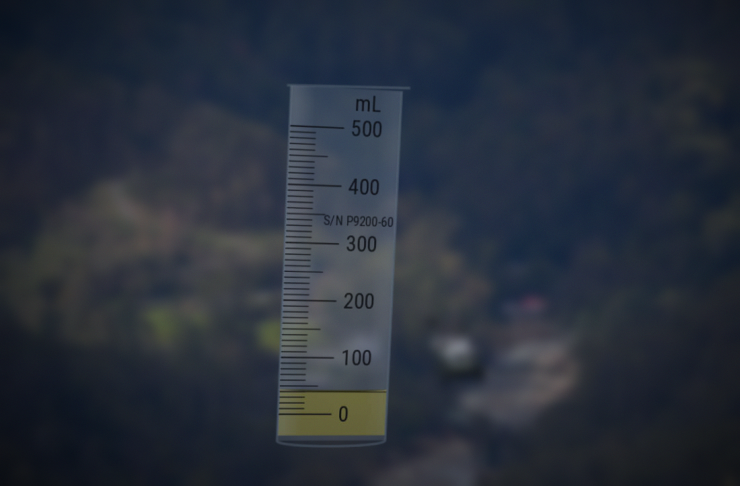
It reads 40 mL
